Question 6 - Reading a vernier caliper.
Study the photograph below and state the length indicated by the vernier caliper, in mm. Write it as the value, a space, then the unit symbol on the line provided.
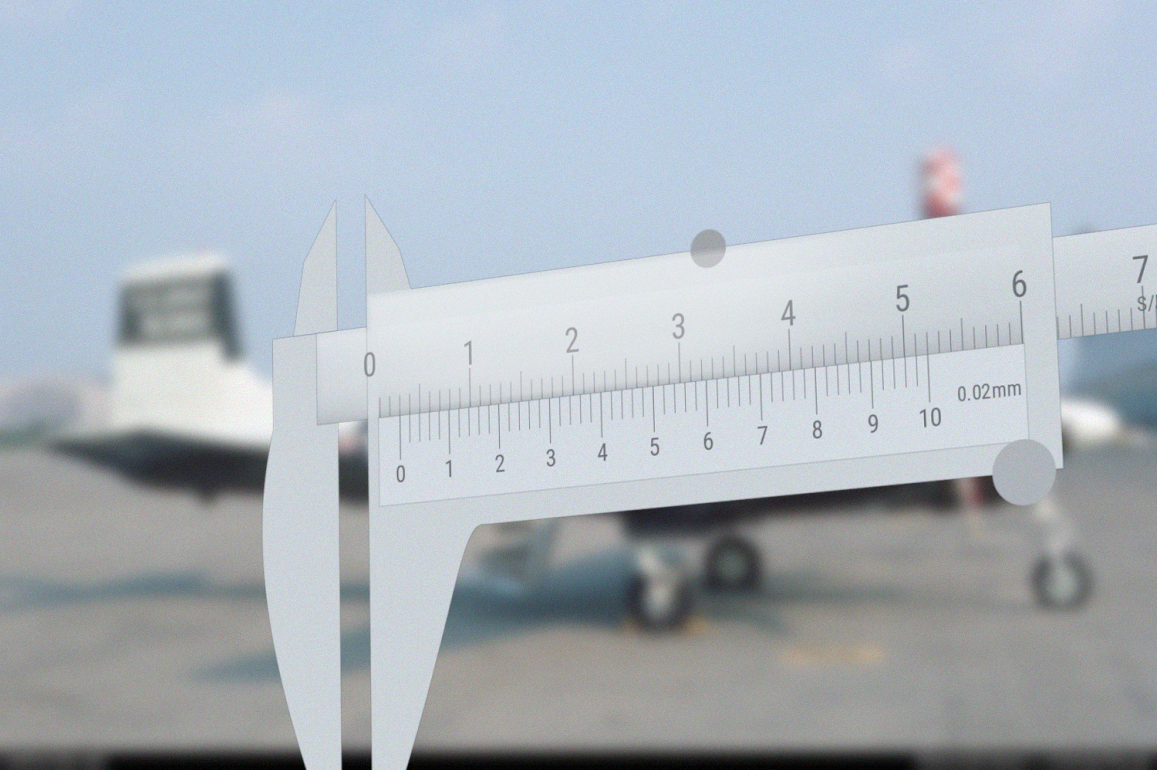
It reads 3.0 mm
